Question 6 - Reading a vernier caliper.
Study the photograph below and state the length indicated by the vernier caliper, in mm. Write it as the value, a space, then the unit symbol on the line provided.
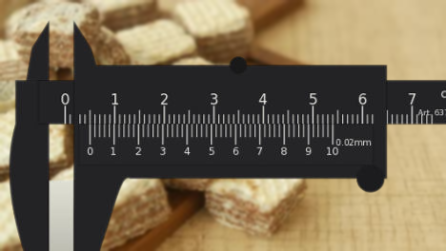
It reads 5.0 mm
